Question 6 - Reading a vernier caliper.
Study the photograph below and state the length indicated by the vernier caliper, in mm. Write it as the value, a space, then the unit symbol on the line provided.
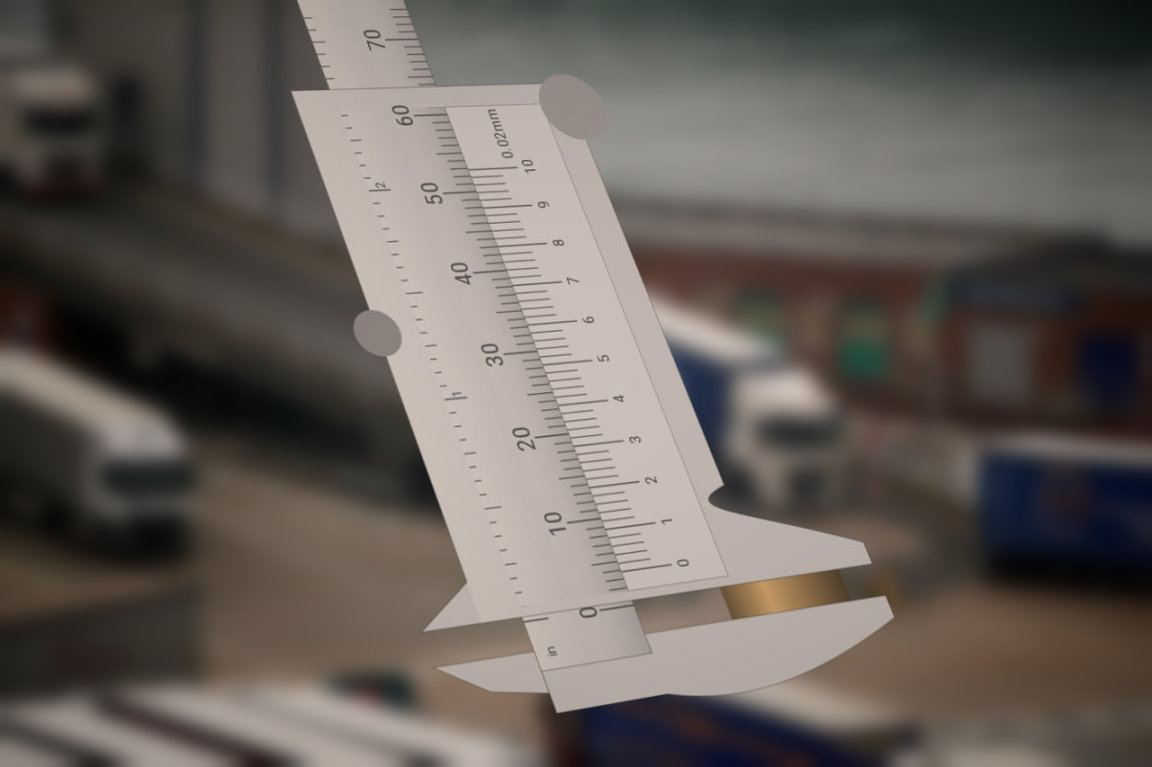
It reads 3.8 mm
